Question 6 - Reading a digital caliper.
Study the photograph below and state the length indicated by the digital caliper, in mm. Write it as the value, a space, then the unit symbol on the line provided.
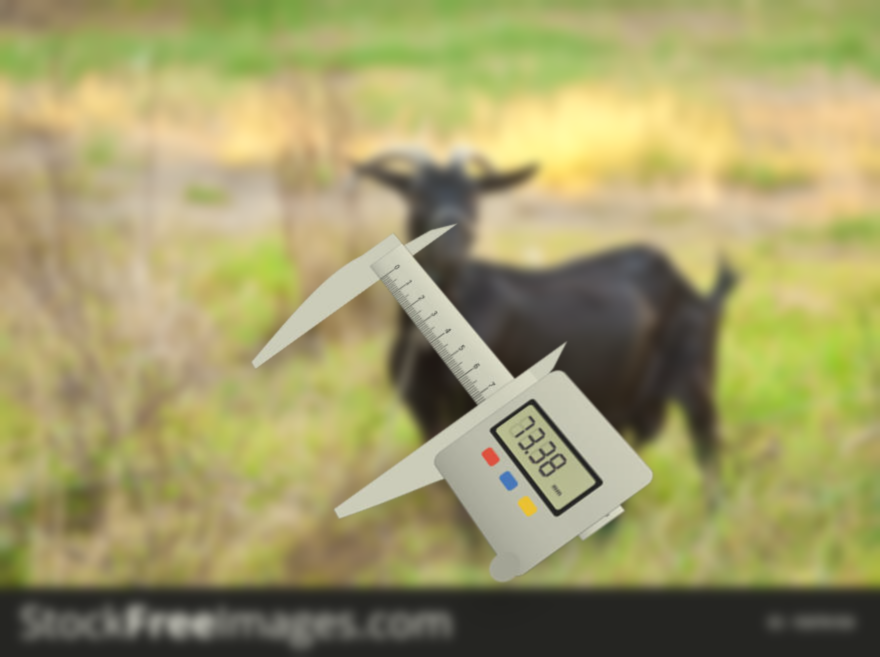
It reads 73.38 mm
